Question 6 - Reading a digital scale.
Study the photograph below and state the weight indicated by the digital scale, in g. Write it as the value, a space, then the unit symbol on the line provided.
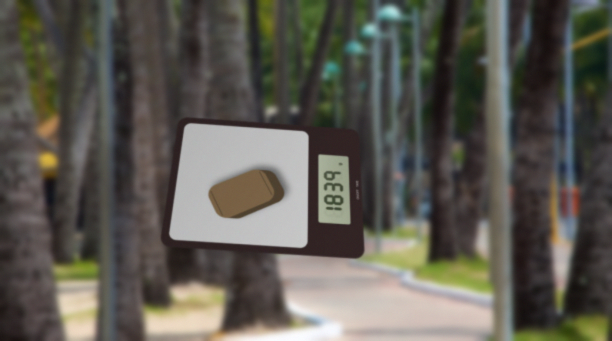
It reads 1839 g
